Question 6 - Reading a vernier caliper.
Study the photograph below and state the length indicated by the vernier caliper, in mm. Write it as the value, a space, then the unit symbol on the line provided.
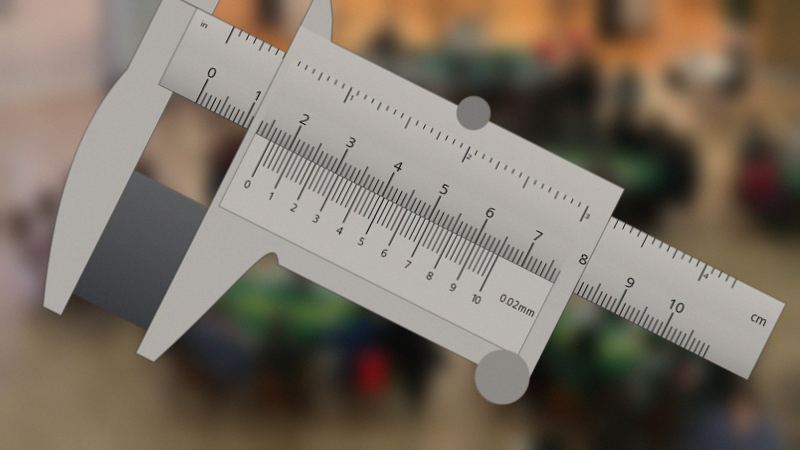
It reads 16.0 mm
